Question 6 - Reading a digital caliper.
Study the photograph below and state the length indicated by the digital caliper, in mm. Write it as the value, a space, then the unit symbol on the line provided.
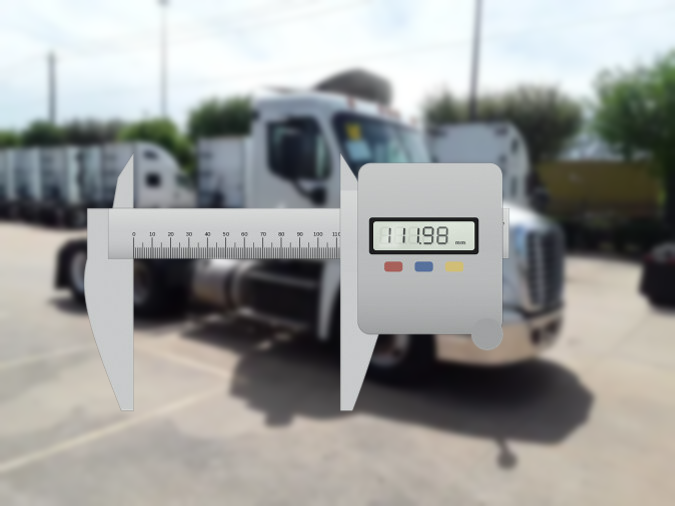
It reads 111.98 mm
